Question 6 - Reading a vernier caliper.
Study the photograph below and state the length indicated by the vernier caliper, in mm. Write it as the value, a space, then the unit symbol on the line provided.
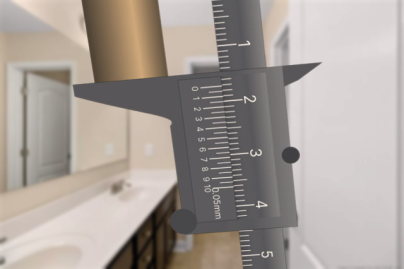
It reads 17.2 mm
